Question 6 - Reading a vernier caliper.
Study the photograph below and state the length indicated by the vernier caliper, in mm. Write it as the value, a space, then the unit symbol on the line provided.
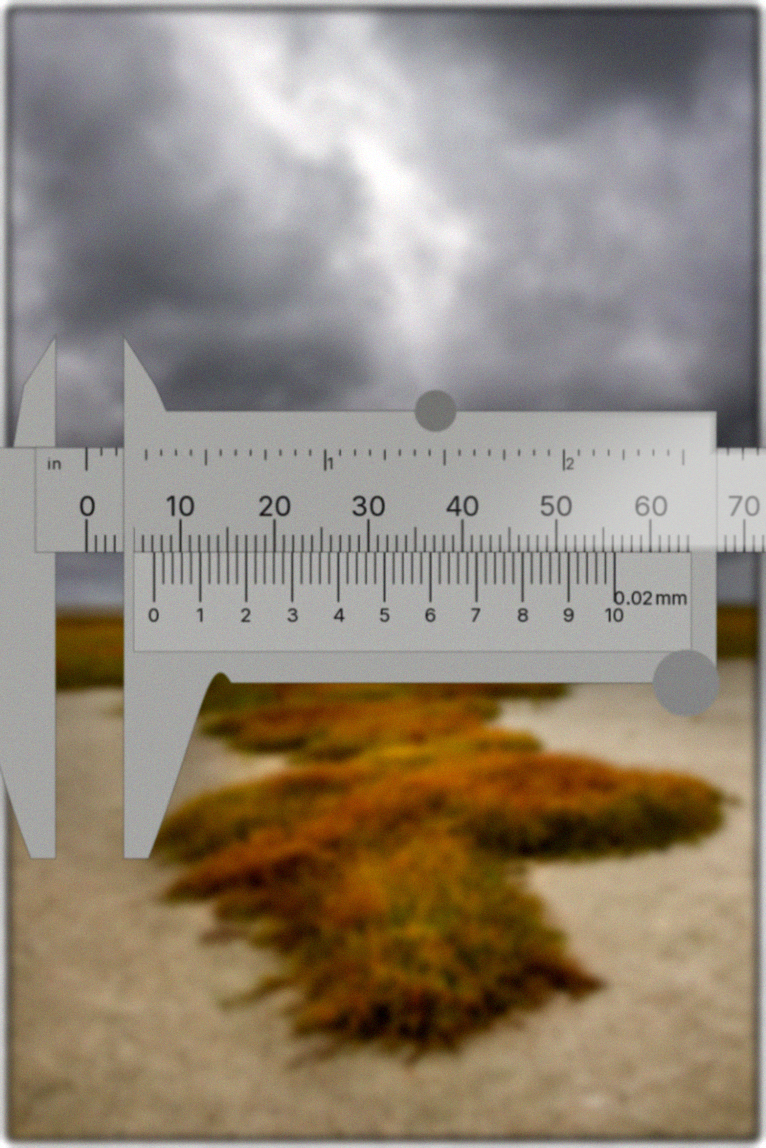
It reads 7.2 mm
